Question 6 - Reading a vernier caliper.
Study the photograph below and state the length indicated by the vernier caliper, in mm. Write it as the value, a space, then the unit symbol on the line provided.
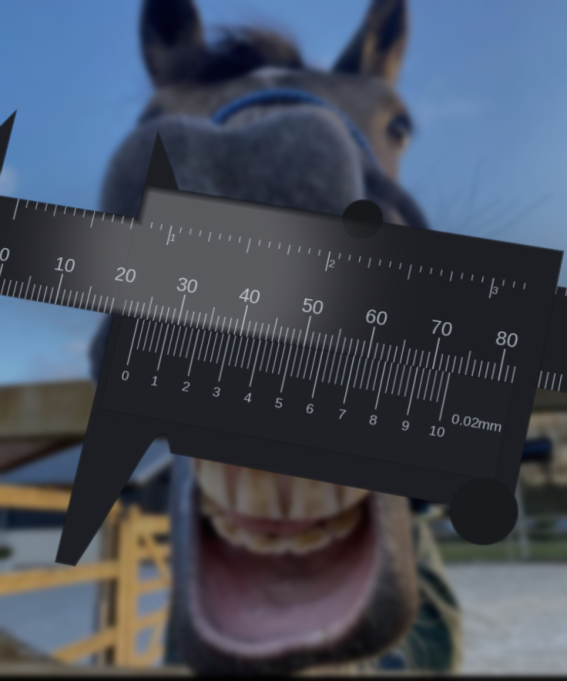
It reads 23.6 mm
